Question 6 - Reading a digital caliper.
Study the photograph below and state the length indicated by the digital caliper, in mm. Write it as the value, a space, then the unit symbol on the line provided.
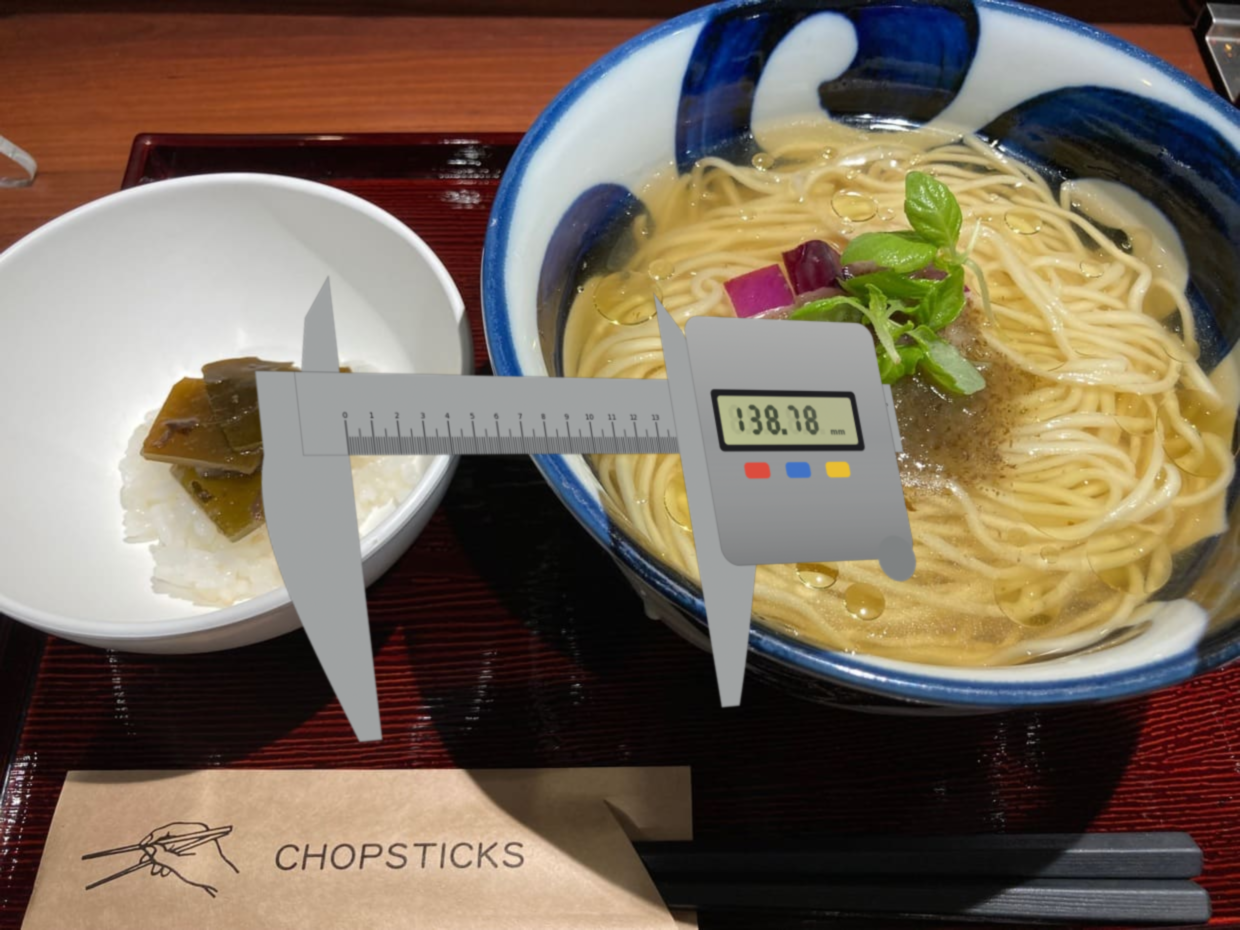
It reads 138.78 mm
